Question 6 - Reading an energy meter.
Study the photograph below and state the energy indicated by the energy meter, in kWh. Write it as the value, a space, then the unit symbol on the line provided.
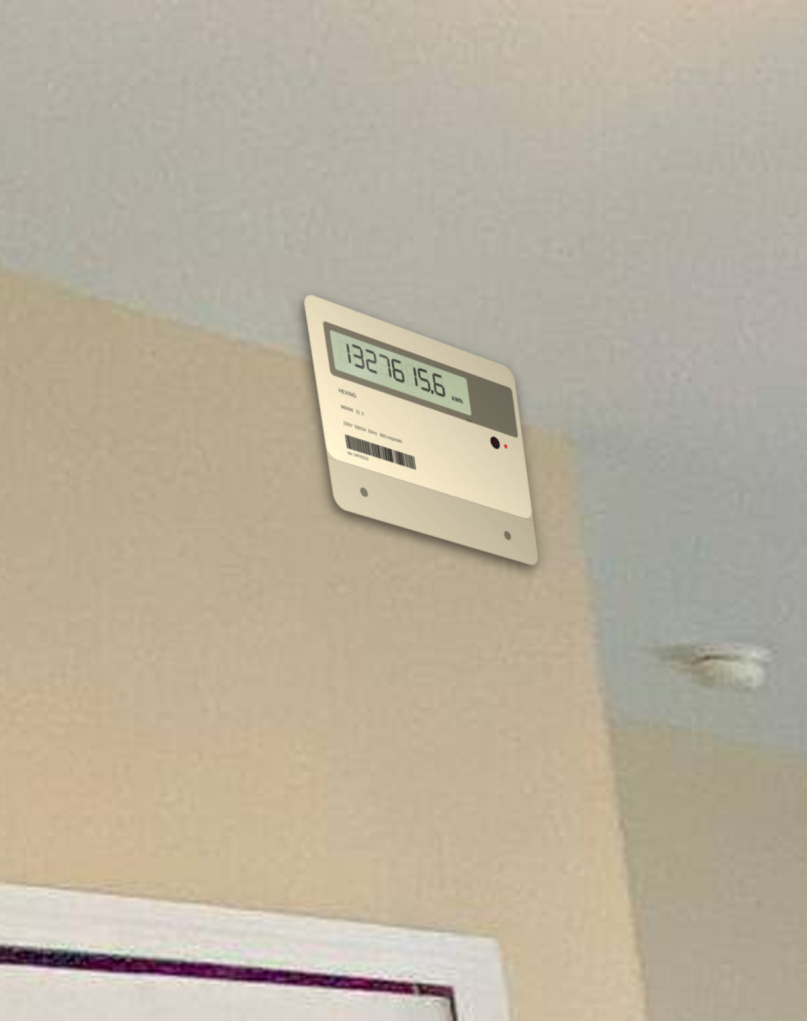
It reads 1327615.6 kWh
